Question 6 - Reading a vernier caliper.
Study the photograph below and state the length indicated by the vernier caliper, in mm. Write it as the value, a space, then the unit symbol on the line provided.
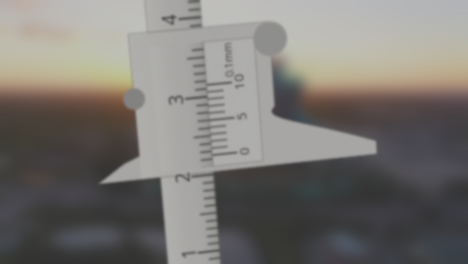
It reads 22.5 mm
